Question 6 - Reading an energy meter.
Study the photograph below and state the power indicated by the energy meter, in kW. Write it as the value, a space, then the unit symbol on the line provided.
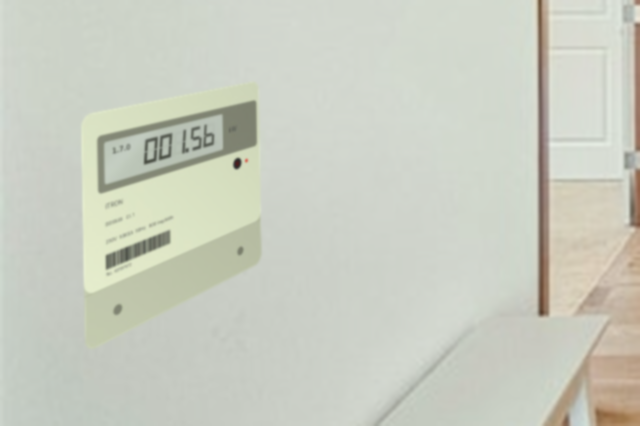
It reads 1.56 kW
